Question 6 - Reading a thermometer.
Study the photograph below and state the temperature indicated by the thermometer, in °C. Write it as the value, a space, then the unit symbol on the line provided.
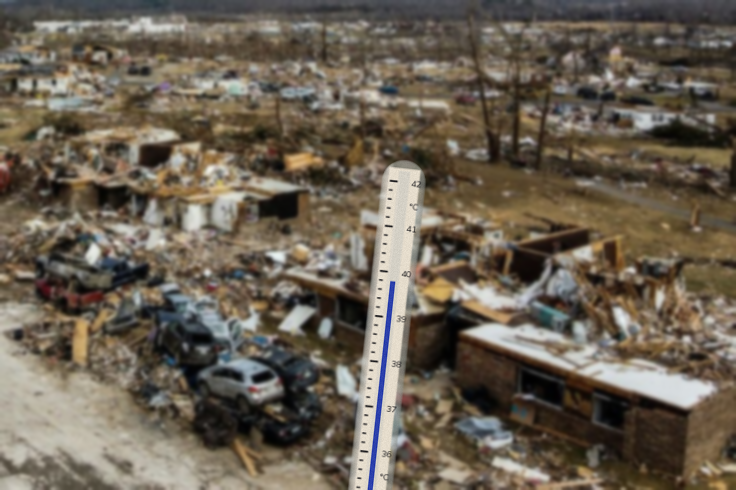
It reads 39.8 °C
